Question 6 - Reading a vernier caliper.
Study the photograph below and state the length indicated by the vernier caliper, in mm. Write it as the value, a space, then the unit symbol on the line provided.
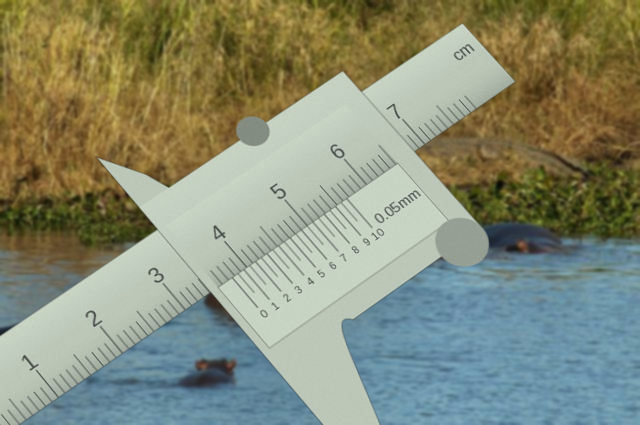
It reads 37.6 mm
